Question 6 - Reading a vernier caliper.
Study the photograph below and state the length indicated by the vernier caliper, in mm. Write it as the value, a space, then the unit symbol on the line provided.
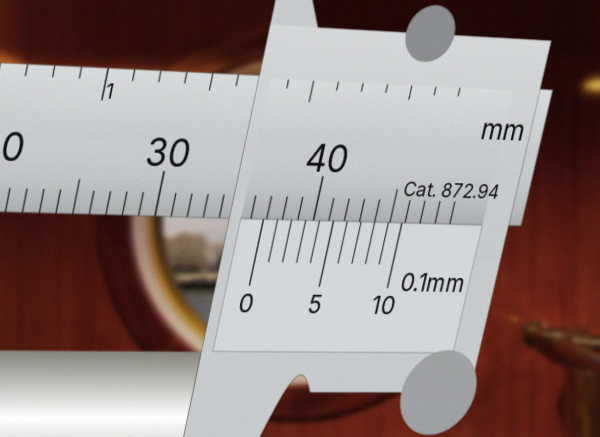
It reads 36.8 mm
